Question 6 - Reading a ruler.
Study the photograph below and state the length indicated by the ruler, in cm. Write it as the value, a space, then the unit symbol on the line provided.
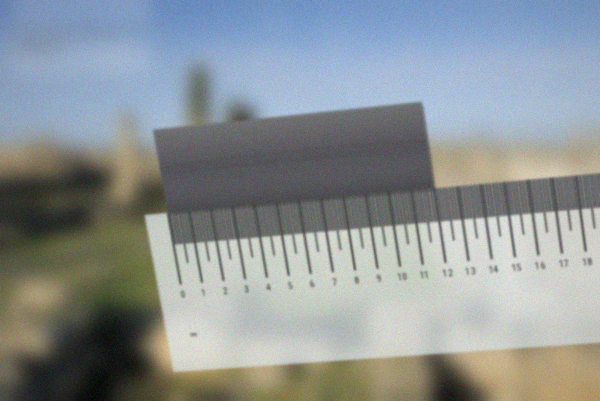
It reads 12 cm
